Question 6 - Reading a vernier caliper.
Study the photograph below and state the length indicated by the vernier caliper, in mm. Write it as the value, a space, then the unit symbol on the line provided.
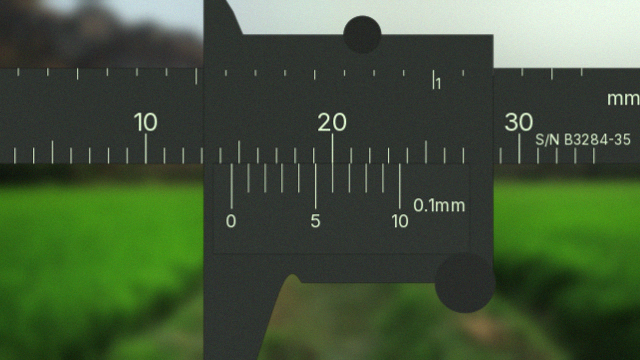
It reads 14.6 mm
